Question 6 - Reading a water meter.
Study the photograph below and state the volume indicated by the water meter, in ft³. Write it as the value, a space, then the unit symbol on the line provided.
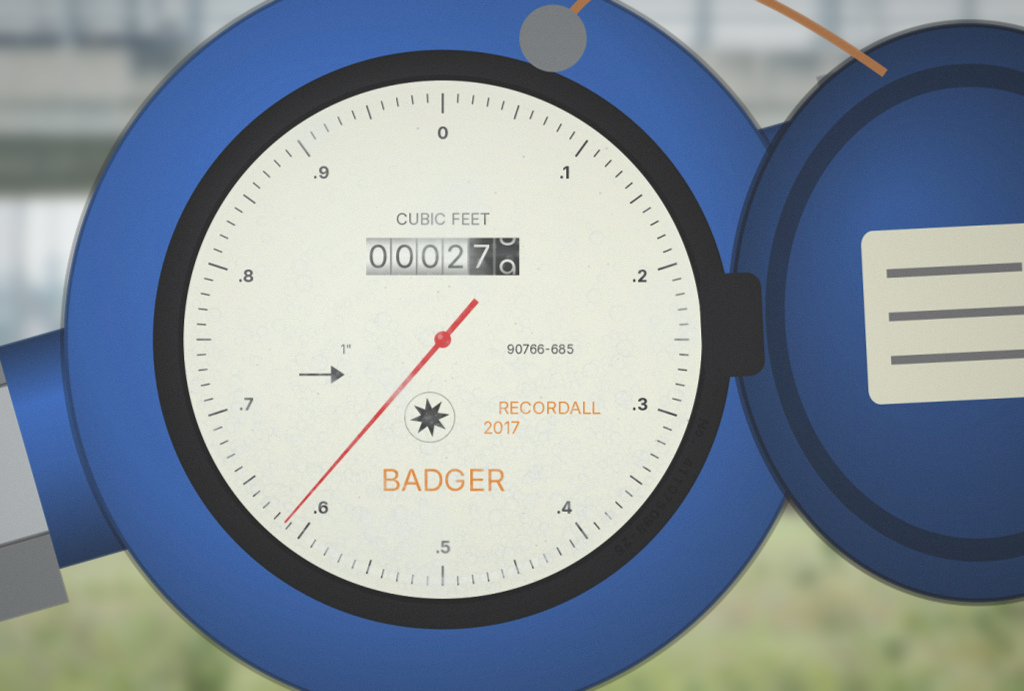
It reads 278.61 ft³
